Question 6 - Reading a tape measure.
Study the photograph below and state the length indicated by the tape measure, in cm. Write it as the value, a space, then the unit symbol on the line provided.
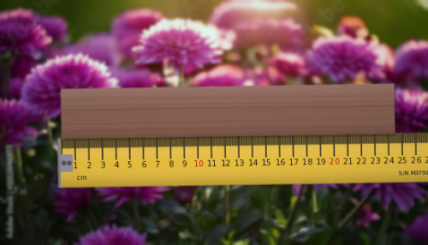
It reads 24.5 cm
